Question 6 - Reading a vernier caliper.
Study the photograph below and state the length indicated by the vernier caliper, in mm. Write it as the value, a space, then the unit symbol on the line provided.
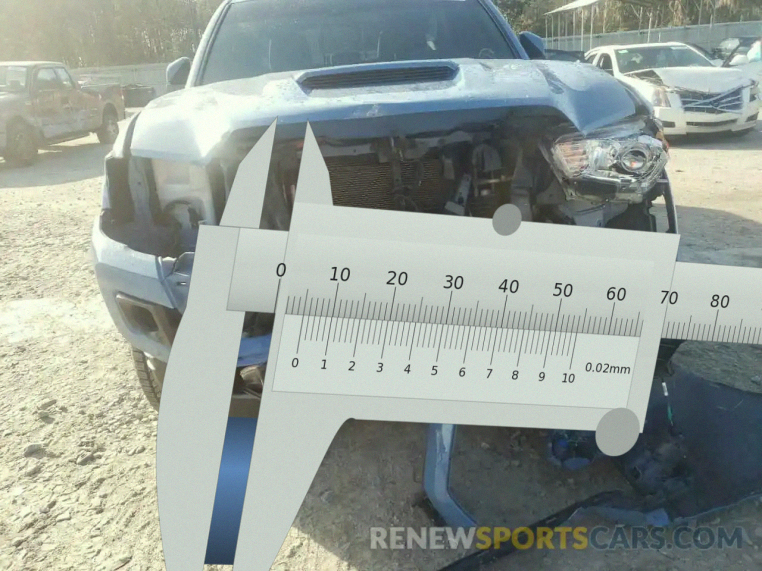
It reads 5.0 mm
